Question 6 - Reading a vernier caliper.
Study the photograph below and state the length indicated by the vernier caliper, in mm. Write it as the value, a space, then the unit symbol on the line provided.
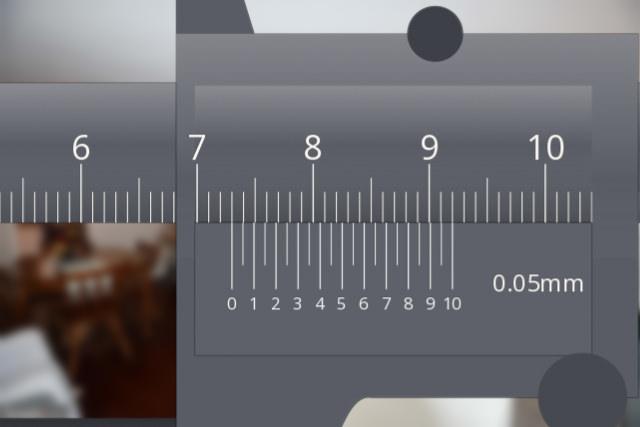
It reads 73.0 mm
